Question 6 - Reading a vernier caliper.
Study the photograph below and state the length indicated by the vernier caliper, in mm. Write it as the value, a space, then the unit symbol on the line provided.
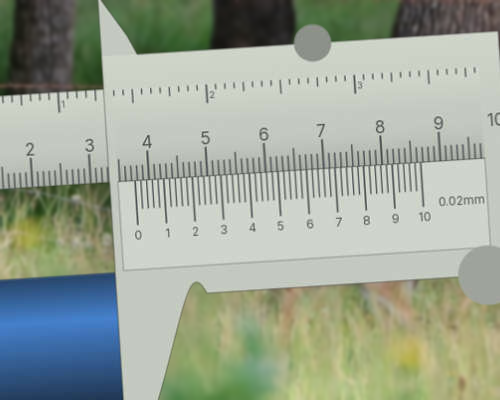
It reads 37.6 mm
